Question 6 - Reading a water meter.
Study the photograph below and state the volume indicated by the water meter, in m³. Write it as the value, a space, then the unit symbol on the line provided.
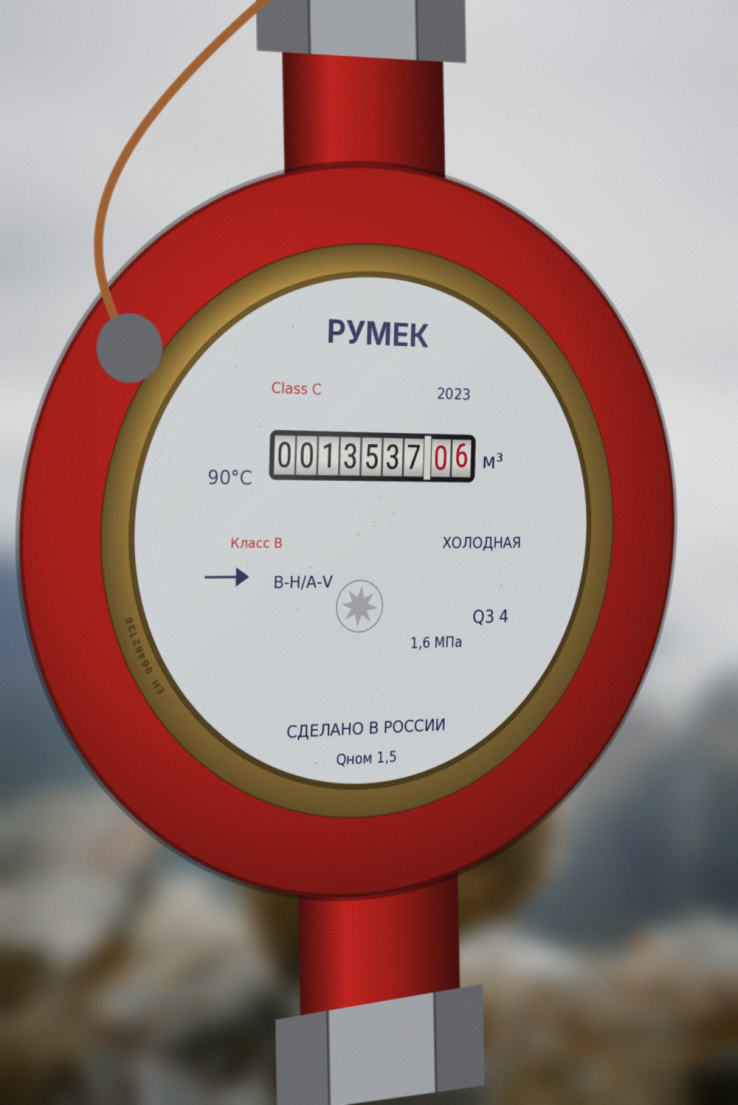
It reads 13537.06 m³
